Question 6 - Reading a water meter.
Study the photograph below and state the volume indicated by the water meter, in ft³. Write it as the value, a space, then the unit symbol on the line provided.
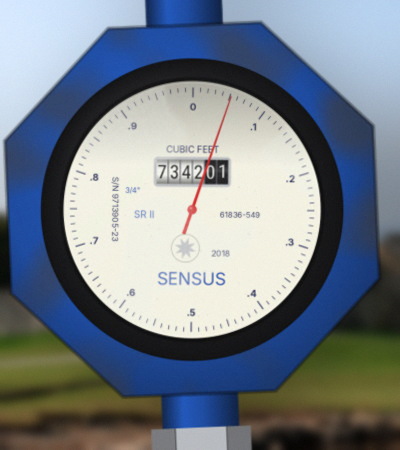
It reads 734201.05 ft³
